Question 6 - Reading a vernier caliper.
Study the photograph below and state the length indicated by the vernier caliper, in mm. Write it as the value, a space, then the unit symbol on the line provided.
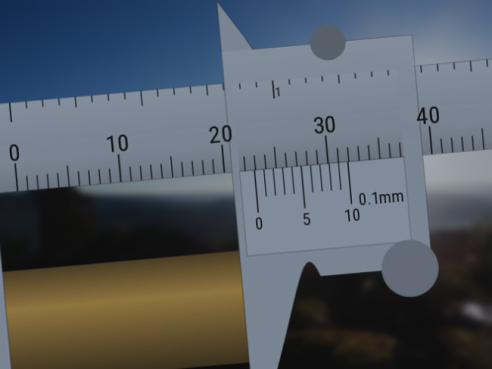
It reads 22.9 mm
